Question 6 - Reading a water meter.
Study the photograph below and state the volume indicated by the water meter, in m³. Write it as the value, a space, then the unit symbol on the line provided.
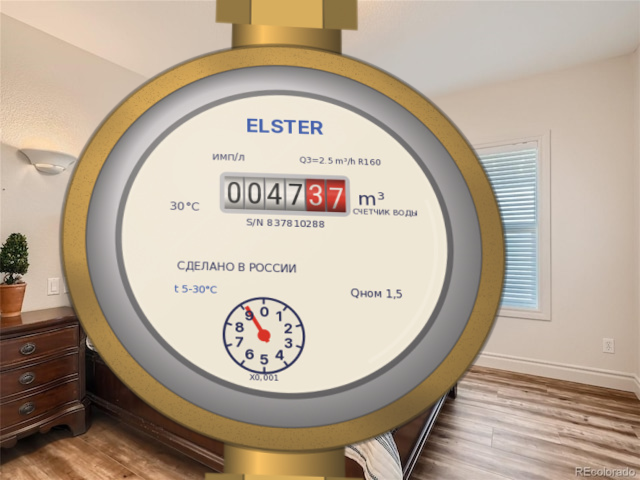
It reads 47.369 m³
